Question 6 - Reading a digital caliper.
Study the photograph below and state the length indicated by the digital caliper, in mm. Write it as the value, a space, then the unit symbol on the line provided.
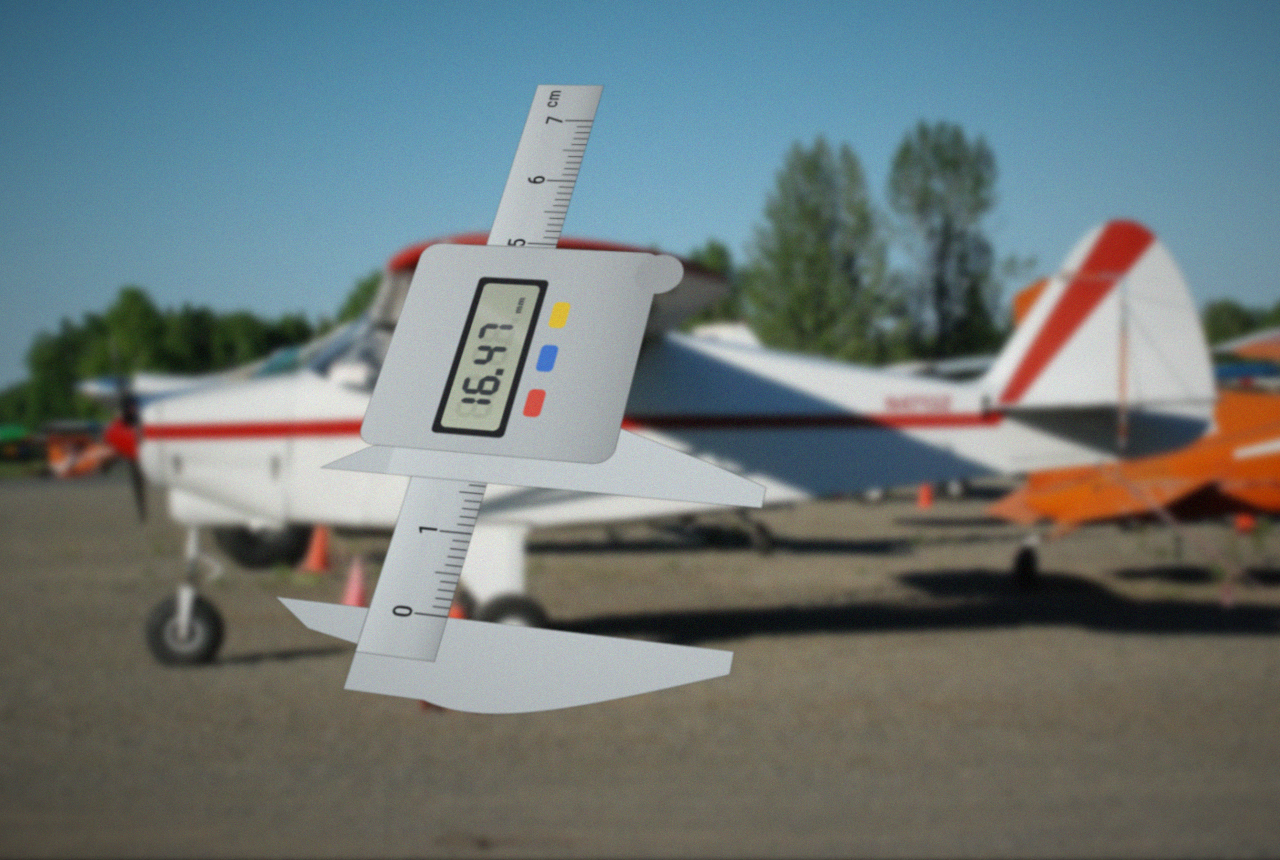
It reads 16.47 mm
